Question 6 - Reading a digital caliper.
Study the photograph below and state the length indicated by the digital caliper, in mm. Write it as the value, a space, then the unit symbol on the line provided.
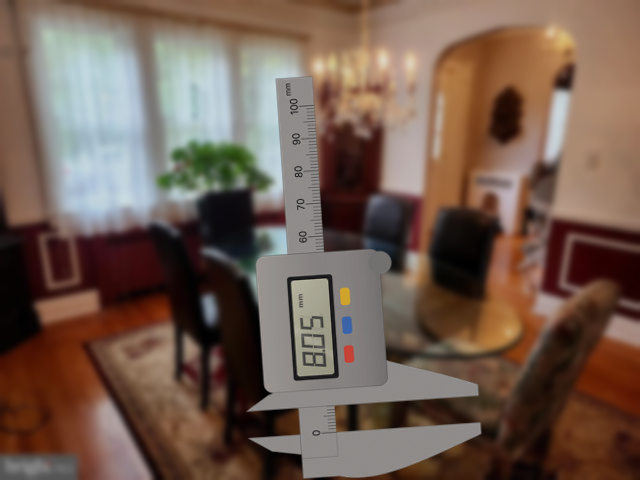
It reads 8.05 mm
